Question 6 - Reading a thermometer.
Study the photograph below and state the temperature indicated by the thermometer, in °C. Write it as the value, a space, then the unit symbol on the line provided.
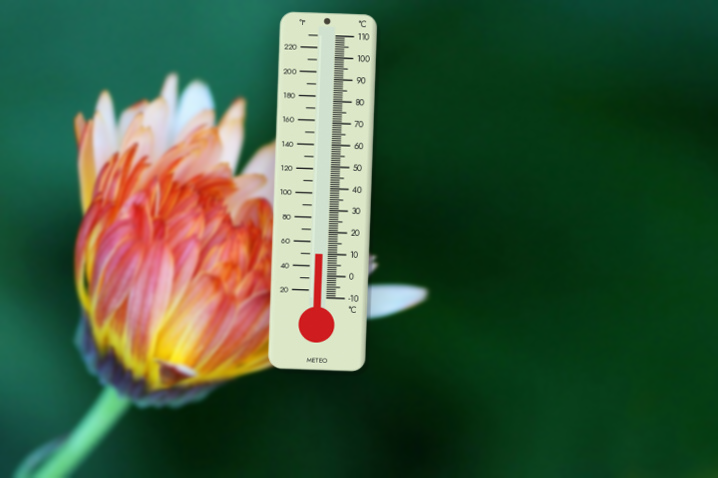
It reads 10 °C
